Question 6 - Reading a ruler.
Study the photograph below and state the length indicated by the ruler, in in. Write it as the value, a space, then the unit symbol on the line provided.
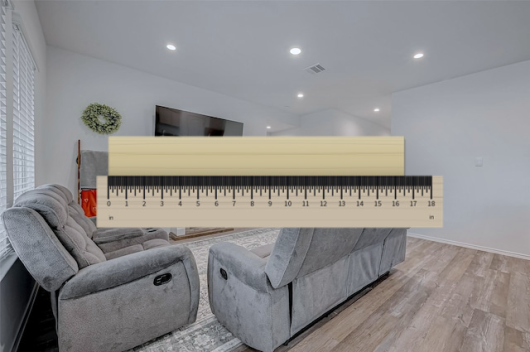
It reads 16.5 in
